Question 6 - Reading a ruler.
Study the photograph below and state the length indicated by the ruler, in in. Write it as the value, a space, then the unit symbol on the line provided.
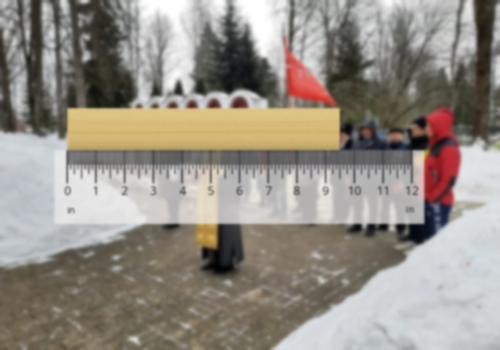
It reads 9.5 in
